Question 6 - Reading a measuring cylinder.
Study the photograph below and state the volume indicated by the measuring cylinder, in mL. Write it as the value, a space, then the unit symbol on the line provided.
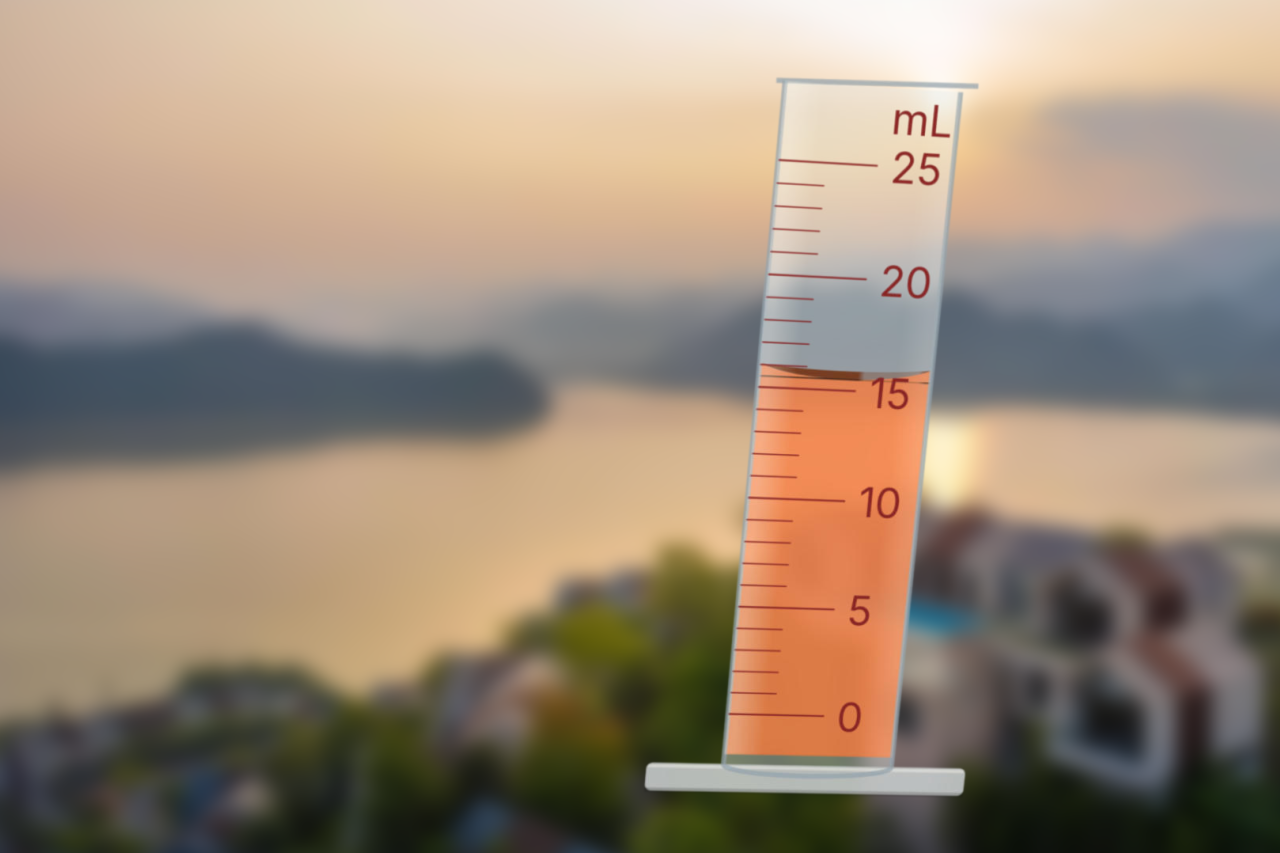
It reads 15.5 mL
